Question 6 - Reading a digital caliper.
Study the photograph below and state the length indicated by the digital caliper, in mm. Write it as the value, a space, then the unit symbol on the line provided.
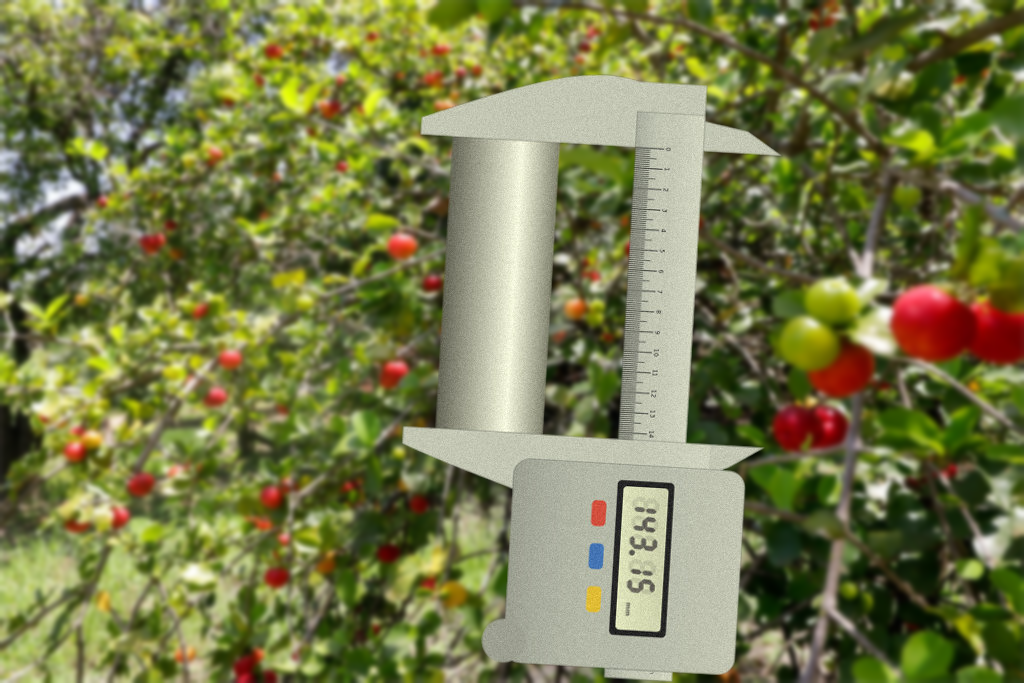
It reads 143.15 mm
